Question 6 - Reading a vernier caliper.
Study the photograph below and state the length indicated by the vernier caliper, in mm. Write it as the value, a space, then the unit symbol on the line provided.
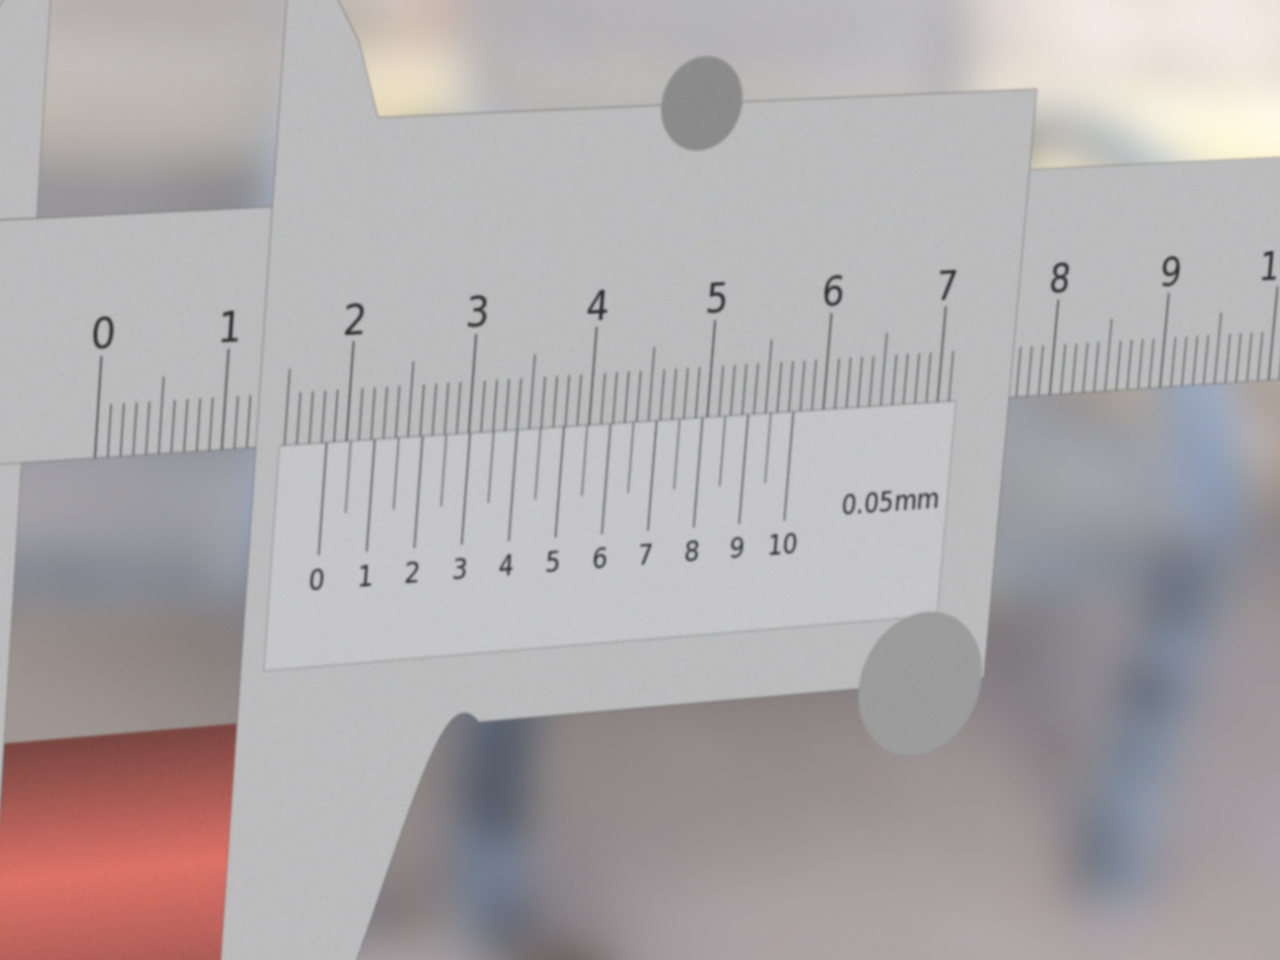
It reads 18.4 mm
